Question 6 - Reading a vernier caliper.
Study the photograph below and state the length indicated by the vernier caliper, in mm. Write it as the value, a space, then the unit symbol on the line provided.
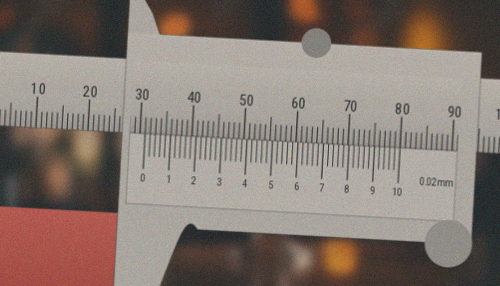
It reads 31.0 mm
